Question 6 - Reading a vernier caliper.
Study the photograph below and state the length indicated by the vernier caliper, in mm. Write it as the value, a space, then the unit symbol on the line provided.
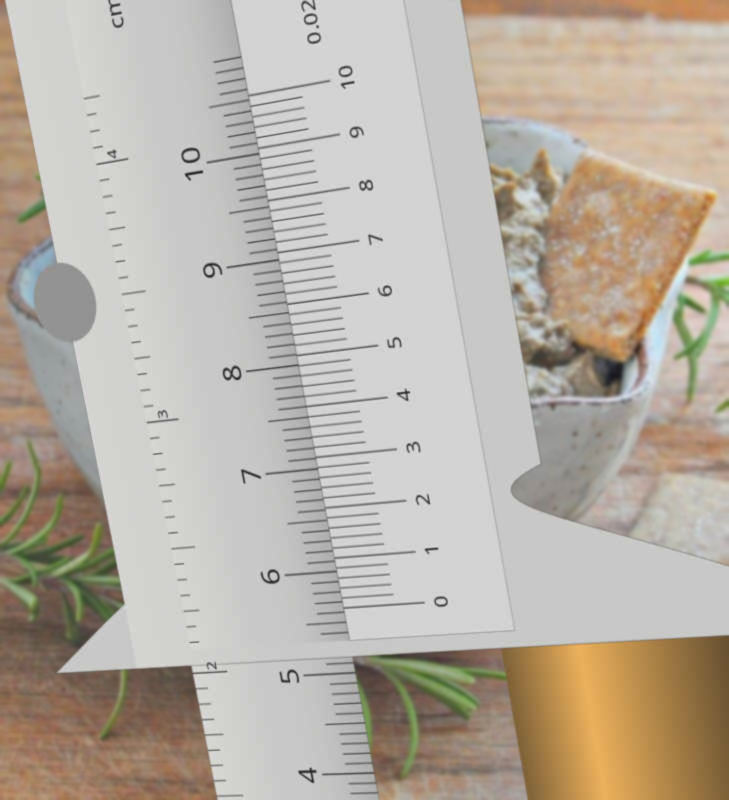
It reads 56.4 mm
